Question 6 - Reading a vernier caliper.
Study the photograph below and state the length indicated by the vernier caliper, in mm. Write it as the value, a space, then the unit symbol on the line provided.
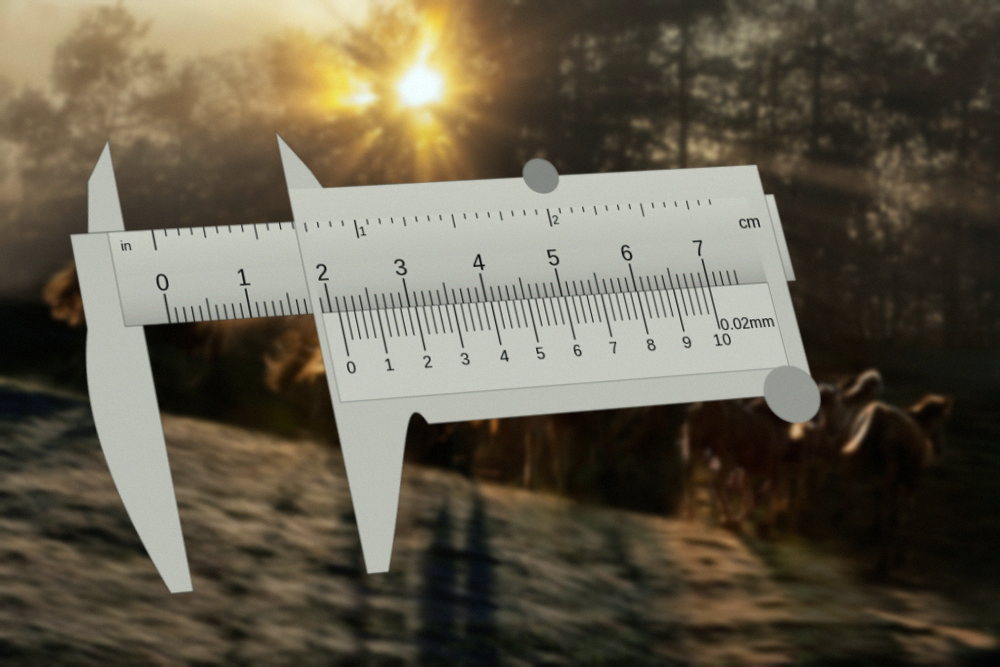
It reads 21.0 mm
